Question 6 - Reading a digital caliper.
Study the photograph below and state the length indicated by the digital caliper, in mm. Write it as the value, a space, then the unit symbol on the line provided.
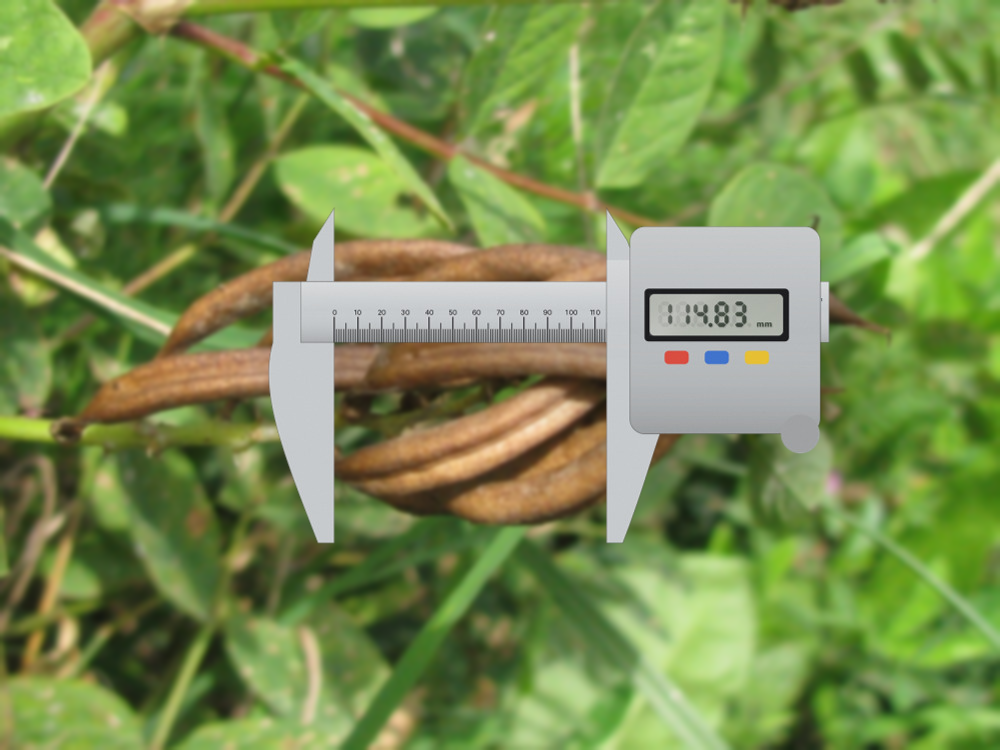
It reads 114.83 mm
